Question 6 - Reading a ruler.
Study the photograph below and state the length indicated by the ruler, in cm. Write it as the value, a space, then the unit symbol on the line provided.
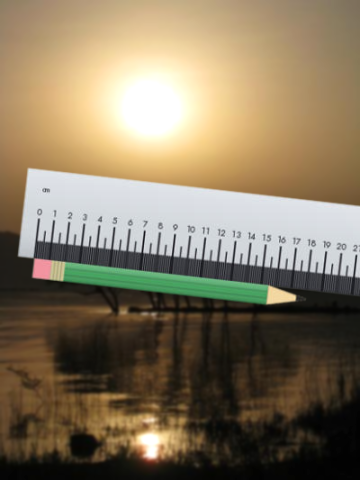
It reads 18 cm
